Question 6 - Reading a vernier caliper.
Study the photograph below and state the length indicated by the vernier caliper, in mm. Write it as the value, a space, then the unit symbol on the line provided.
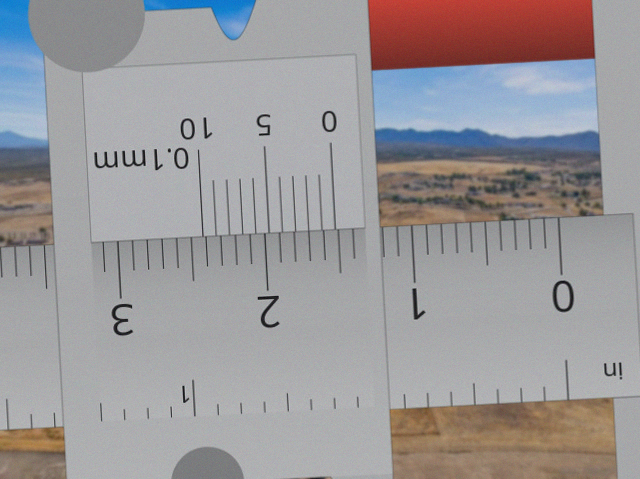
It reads 15.2 mm
